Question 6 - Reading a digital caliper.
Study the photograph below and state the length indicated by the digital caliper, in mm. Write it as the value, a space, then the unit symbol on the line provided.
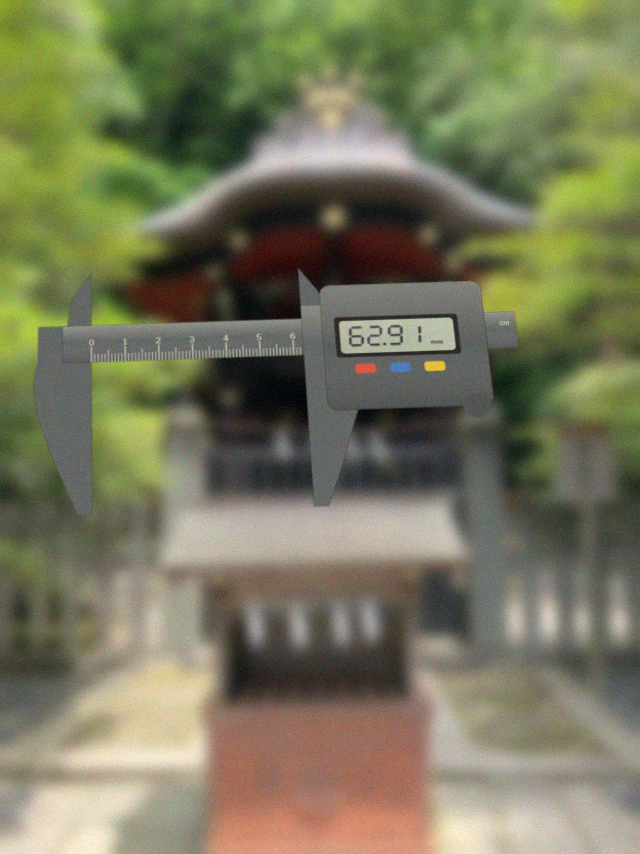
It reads 62.91 mm
